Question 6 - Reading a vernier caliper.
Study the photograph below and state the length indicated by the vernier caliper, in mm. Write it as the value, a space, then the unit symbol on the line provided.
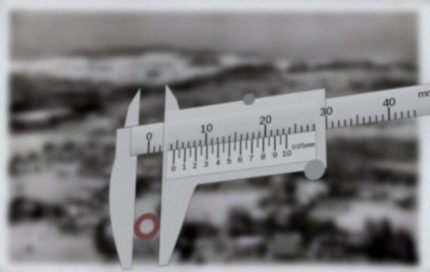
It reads 4.5 mm
